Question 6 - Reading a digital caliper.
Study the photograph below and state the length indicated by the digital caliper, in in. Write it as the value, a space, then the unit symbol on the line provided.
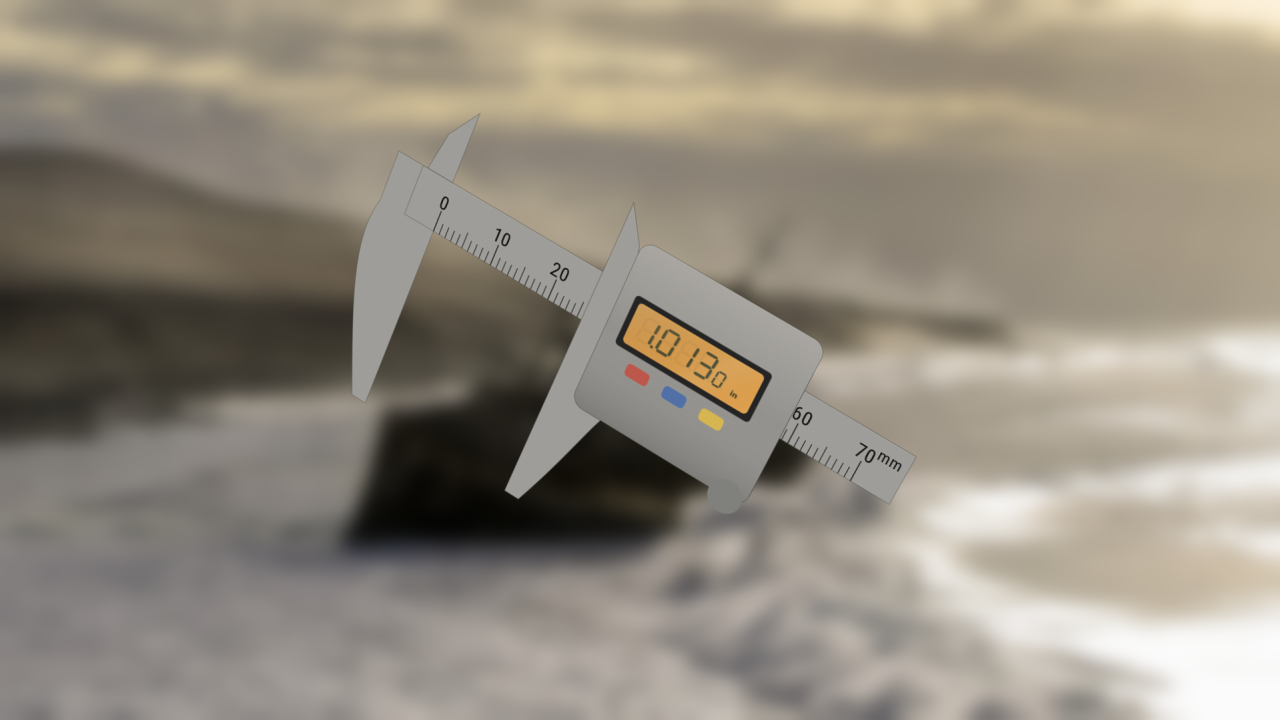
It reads 1.0130 in
